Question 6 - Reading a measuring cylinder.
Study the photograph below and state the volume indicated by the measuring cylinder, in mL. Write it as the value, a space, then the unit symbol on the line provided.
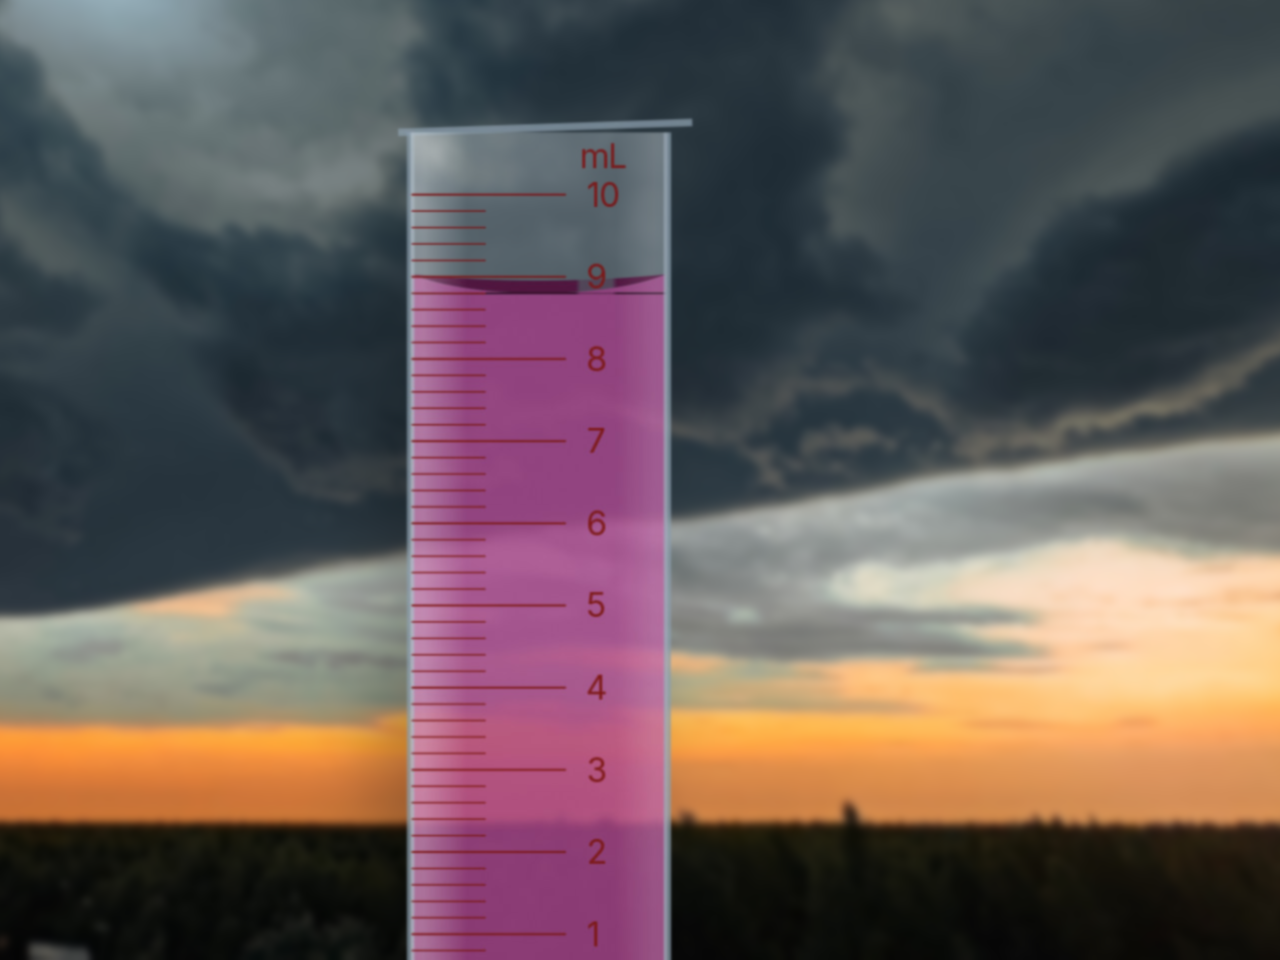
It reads 8.8 mL
